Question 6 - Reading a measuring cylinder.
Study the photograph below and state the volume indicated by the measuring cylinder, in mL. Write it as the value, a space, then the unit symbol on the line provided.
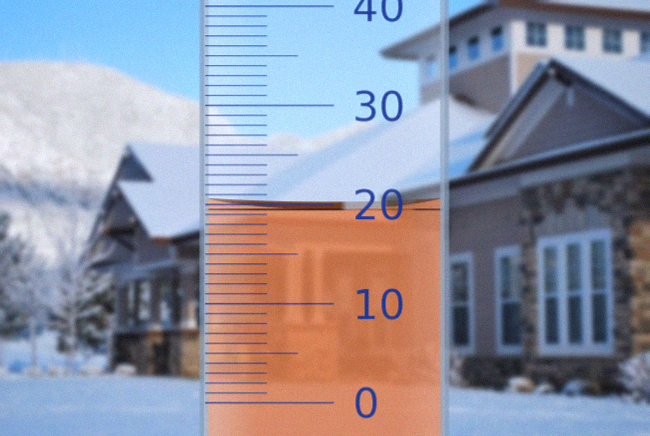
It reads 19.5 mL
